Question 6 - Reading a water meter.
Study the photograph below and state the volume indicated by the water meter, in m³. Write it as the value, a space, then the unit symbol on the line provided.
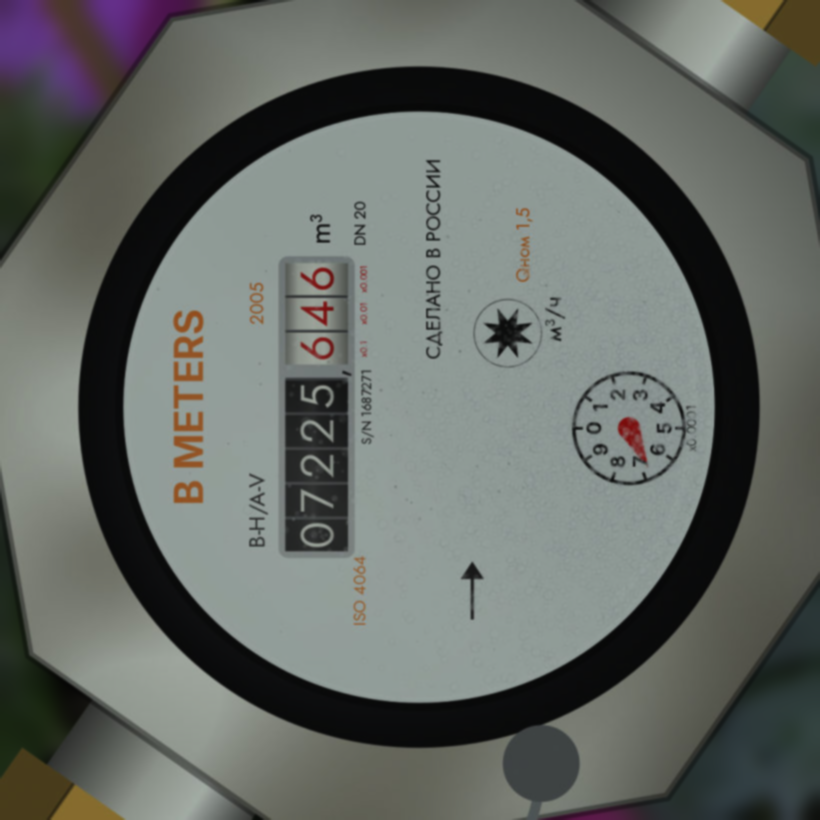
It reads 7225.6466 m³
